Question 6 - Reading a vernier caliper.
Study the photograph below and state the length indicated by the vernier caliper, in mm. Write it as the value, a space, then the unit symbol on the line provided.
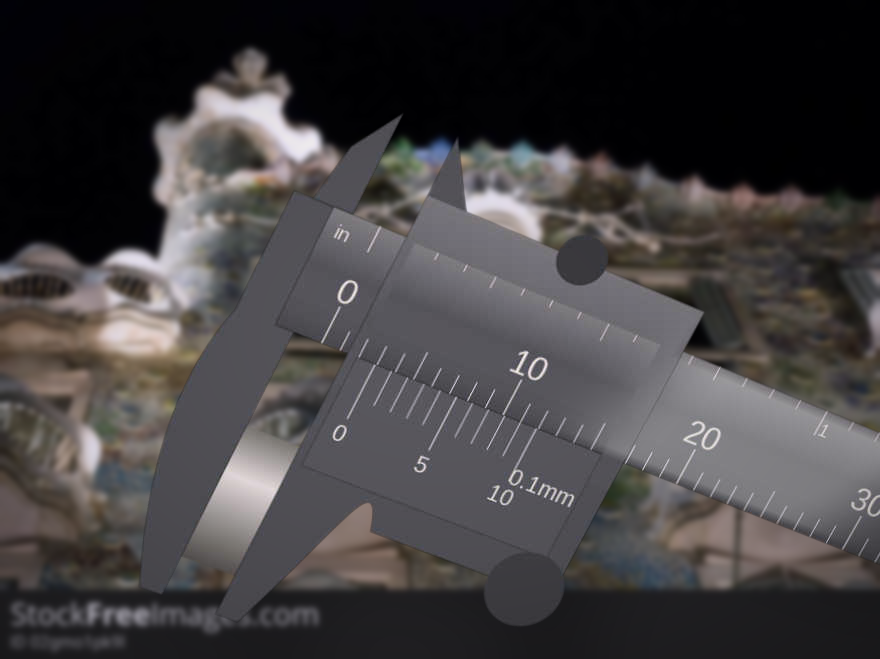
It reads 2.9 mm
